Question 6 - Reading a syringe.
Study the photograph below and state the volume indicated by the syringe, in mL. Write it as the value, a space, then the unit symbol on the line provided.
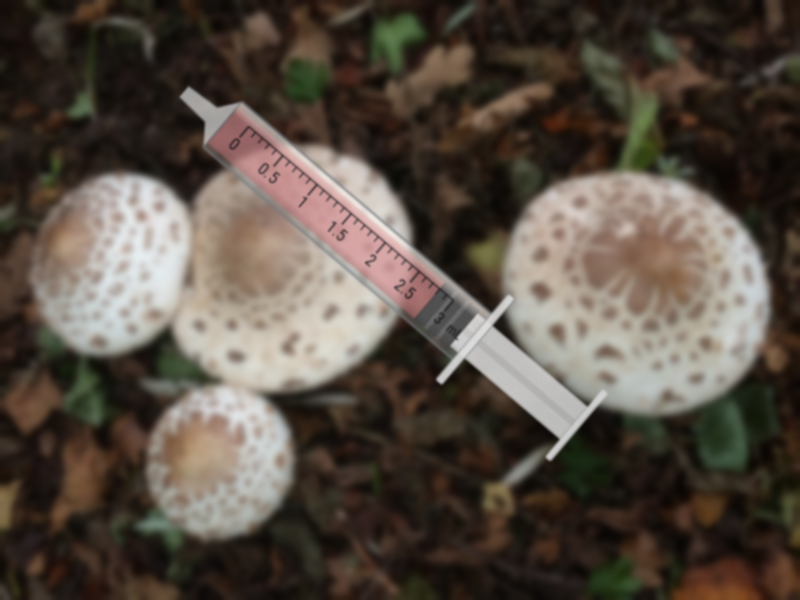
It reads 2.8 mL
